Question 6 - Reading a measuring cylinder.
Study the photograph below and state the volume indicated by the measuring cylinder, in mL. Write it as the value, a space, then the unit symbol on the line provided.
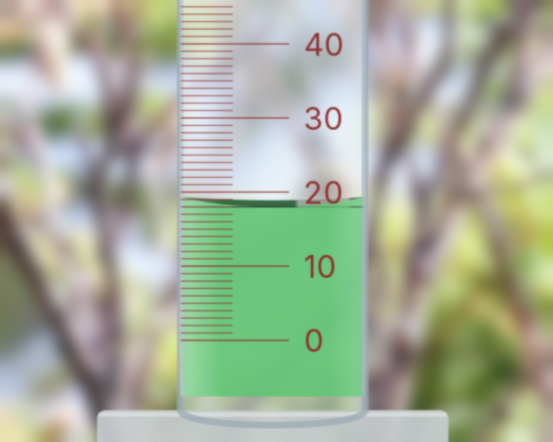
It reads 18 mL
